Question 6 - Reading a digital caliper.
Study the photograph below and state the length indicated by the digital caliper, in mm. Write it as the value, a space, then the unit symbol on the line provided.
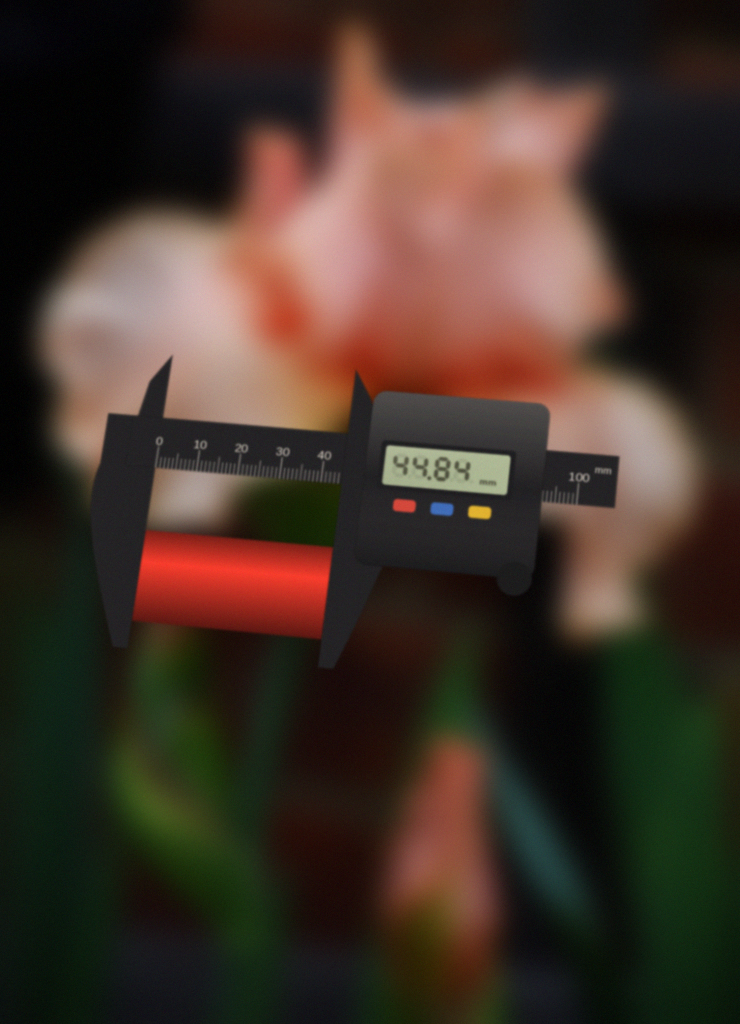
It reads 44.84 mm
